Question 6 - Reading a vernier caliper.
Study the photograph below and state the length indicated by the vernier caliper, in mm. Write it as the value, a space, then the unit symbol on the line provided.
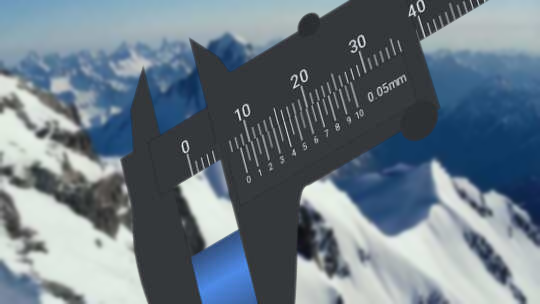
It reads 8.4 mm
